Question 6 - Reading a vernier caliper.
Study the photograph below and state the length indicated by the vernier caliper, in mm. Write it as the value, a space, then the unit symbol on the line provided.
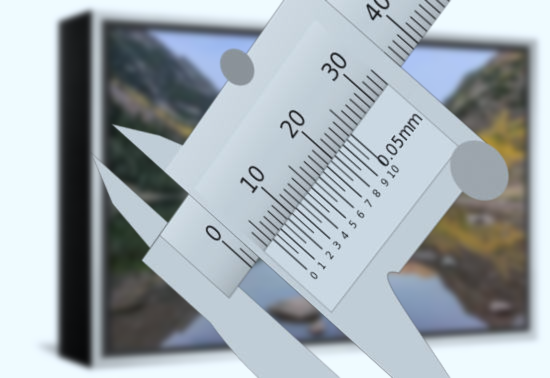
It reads 5.4 mm
